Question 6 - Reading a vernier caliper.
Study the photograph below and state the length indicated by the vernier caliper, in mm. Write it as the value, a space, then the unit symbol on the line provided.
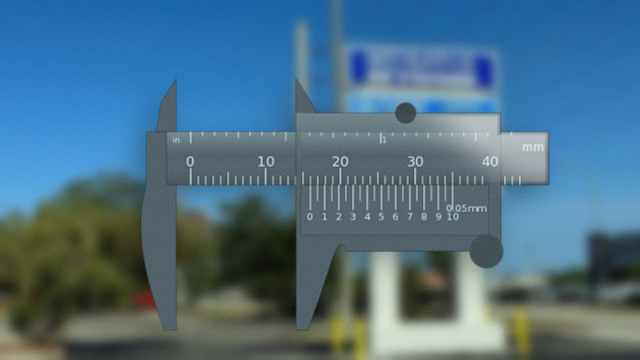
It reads 16.0 mm
